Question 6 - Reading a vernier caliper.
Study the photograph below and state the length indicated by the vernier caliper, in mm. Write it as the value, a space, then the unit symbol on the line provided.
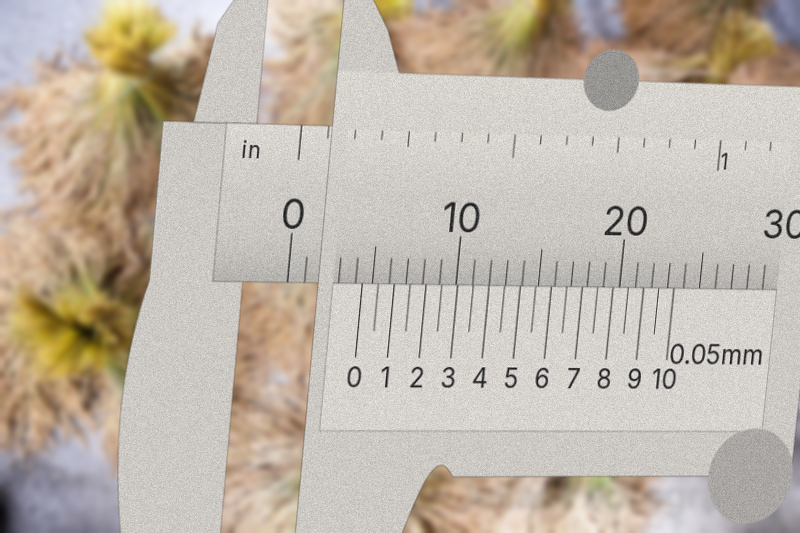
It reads 4.4 mm
